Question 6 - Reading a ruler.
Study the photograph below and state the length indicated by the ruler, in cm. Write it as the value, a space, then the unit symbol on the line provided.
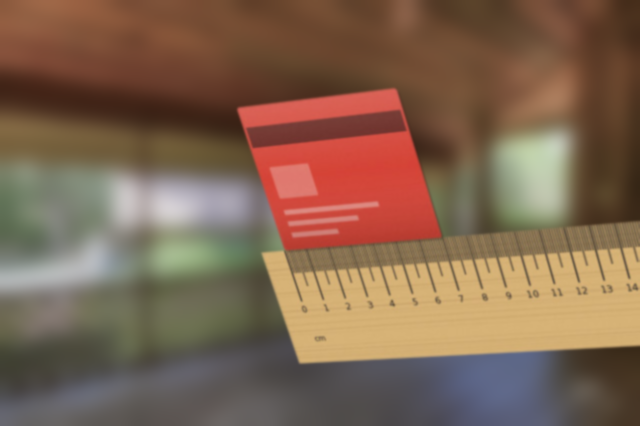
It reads 7 cm
